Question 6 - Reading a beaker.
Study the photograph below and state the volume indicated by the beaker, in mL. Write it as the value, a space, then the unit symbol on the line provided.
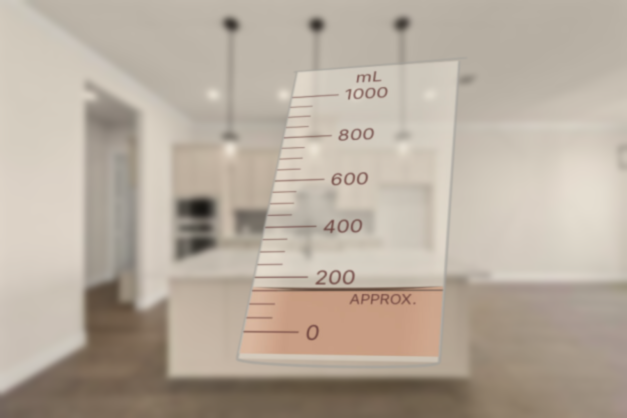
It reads 150 mL
